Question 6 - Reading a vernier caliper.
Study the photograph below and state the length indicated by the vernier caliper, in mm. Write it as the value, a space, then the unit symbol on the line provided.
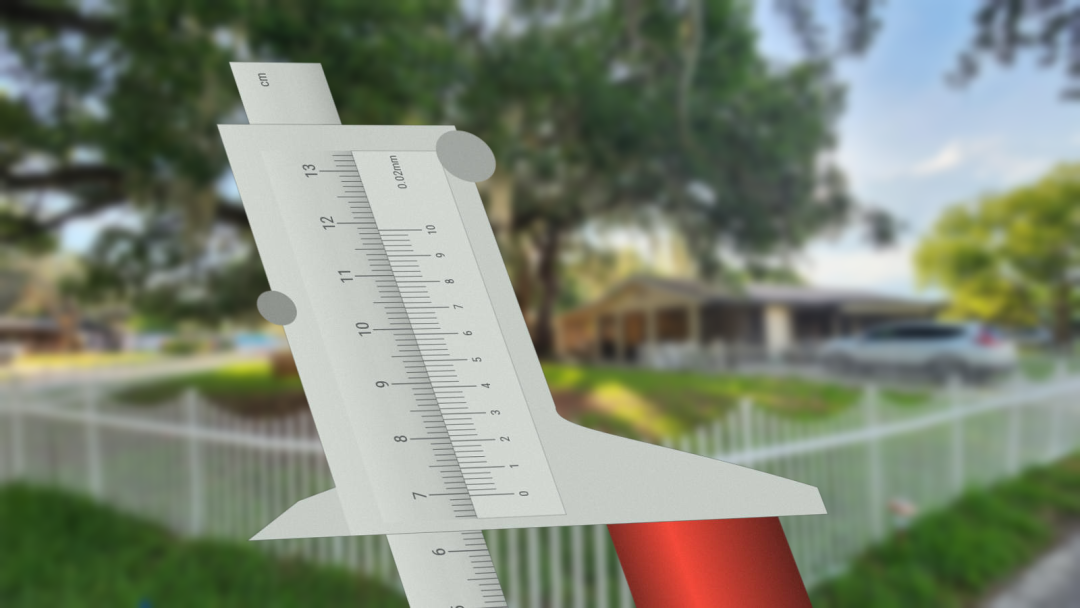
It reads 69.6 mm
